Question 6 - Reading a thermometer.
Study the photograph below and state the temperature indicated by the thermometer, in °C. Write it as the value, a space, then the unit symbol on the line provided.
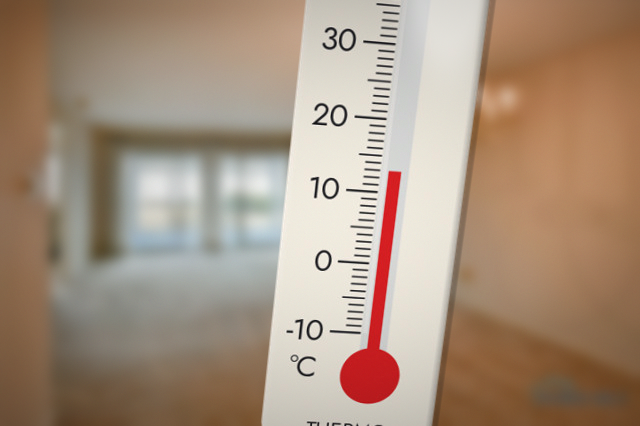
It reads 13 °C
